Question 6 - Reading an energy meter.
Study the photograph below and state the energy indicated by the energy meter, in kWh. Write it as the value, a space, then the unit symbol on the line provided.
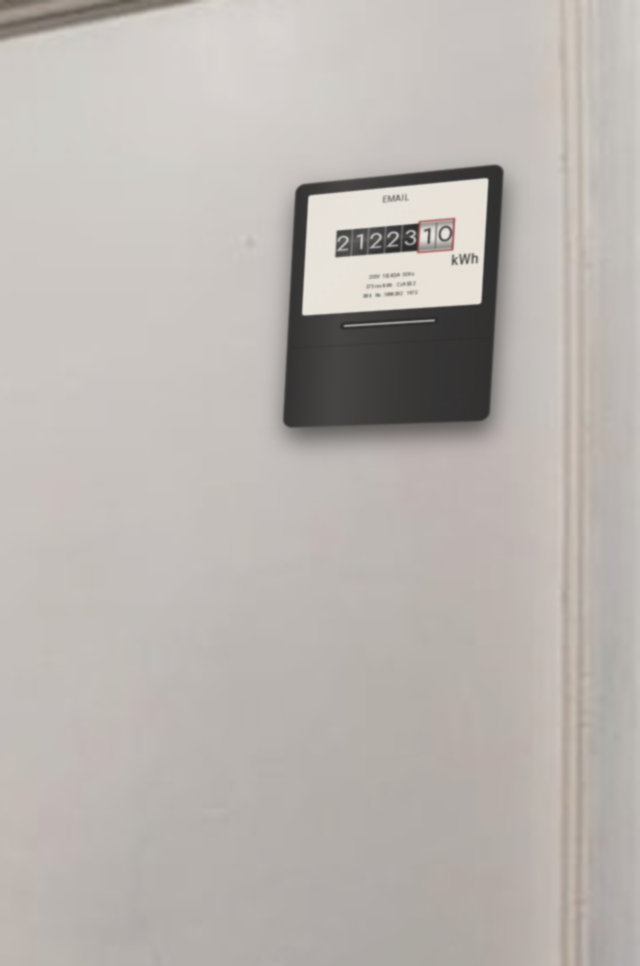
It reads 21223.10 kWh
